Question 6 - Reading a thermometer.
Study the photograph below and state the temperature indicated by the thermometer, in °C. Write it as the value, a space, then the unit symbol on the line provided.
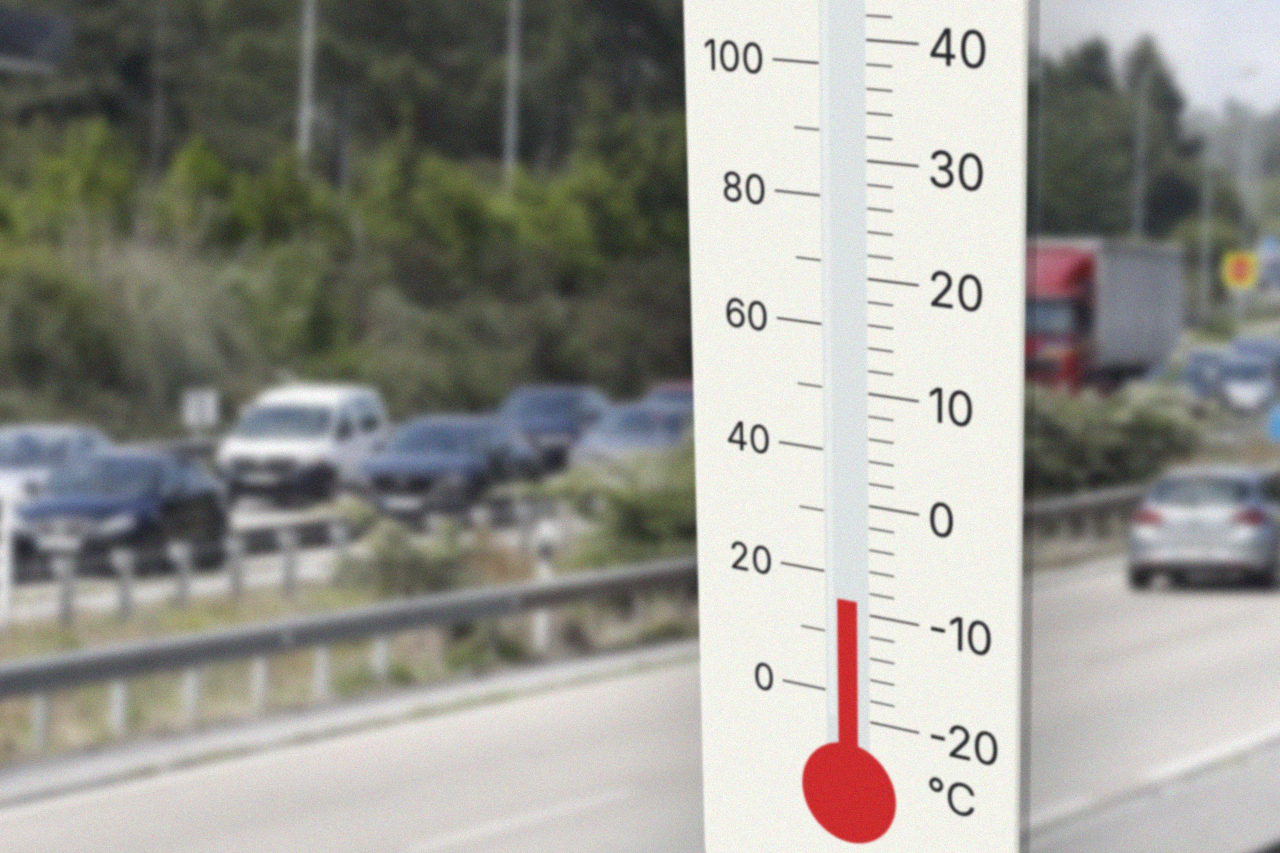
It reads -9 °C
